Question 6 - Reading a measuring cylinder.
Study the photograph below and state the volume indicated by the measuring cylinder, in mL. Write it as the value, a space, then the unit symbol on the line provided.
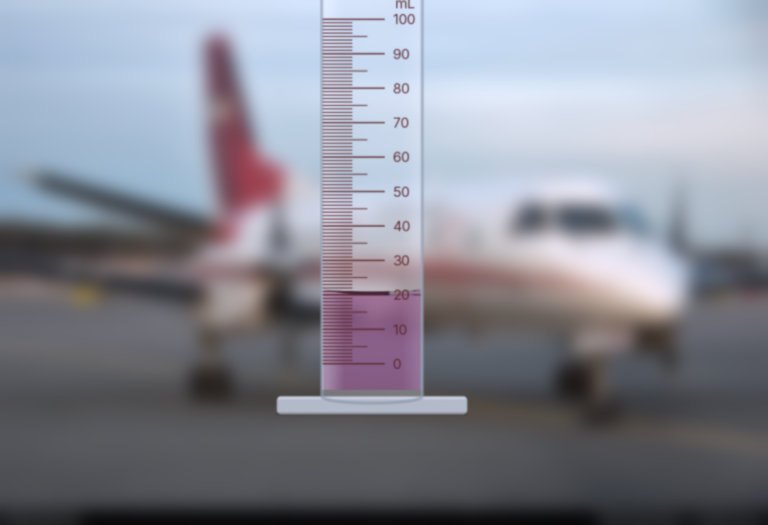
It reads 20 mL
